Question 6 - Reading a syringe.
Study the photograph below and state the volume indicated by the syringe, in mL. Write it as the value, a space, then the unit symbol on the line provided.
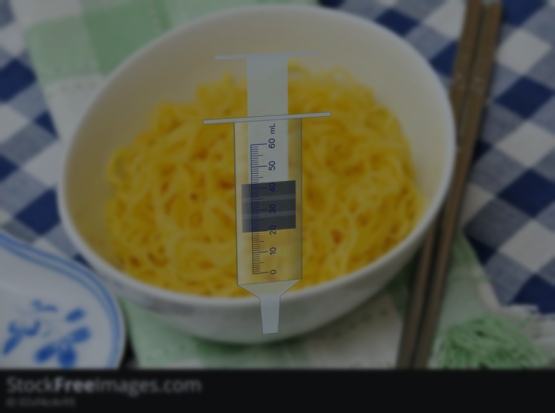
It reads 20 mL
